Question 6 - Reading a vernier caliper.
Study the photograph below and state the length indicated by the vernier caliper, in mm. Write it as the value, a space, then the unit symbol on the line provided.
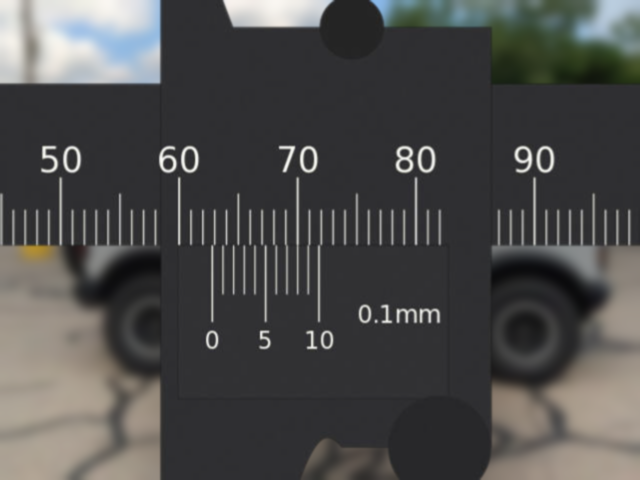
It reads 62.8 mm
